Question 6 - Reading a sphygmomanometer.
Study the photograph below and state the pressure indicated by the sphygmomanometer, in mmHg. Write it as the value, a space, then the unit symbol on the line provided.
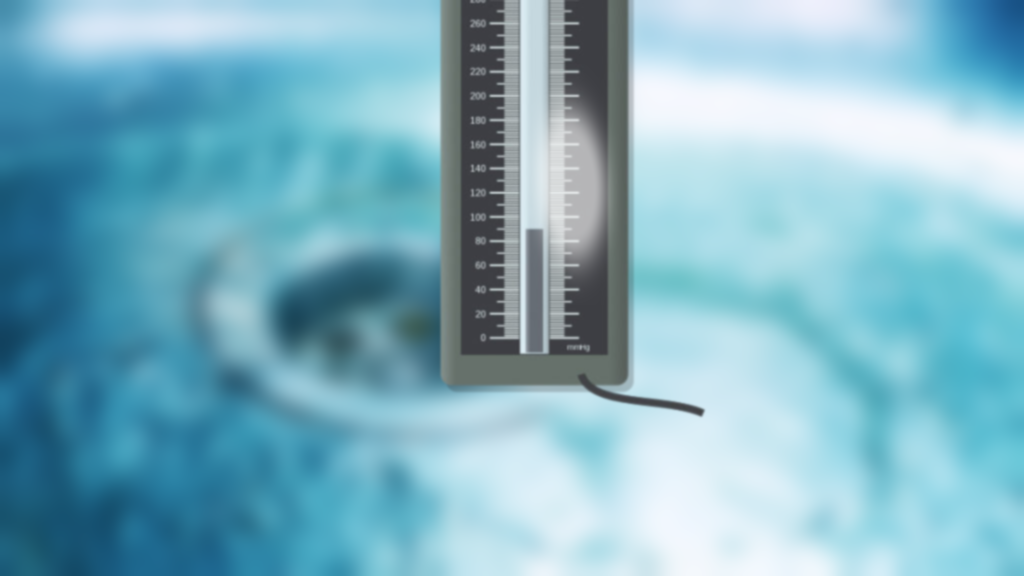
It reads 90 mmHg
